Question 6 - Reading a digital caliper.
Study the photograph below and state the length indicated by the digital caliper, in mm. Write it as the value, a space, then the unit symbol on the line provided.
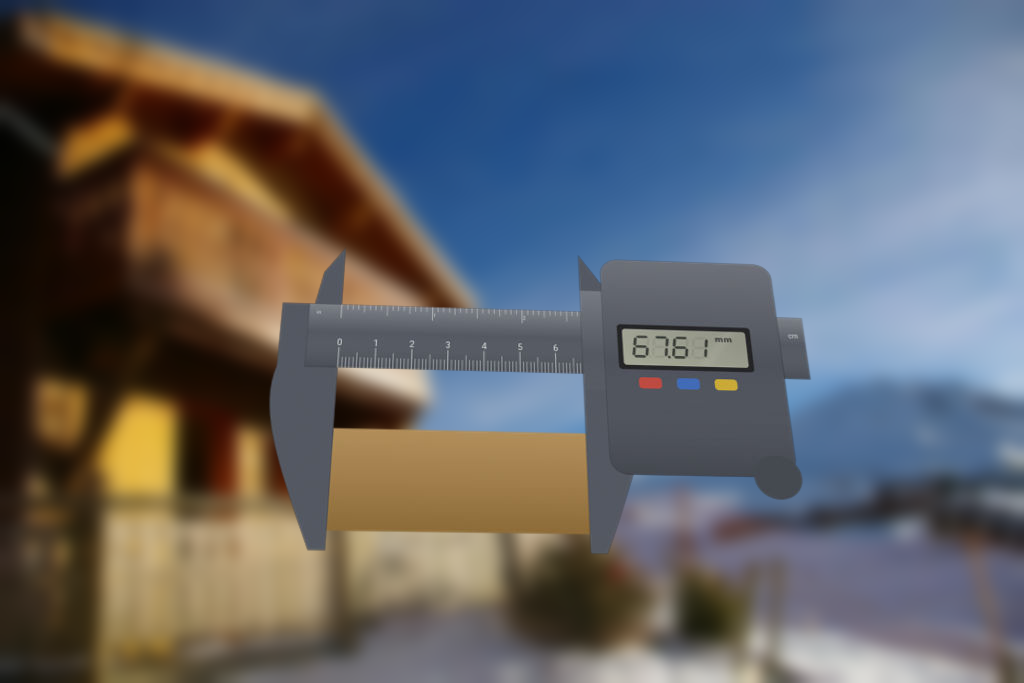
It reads 67.61 mm
